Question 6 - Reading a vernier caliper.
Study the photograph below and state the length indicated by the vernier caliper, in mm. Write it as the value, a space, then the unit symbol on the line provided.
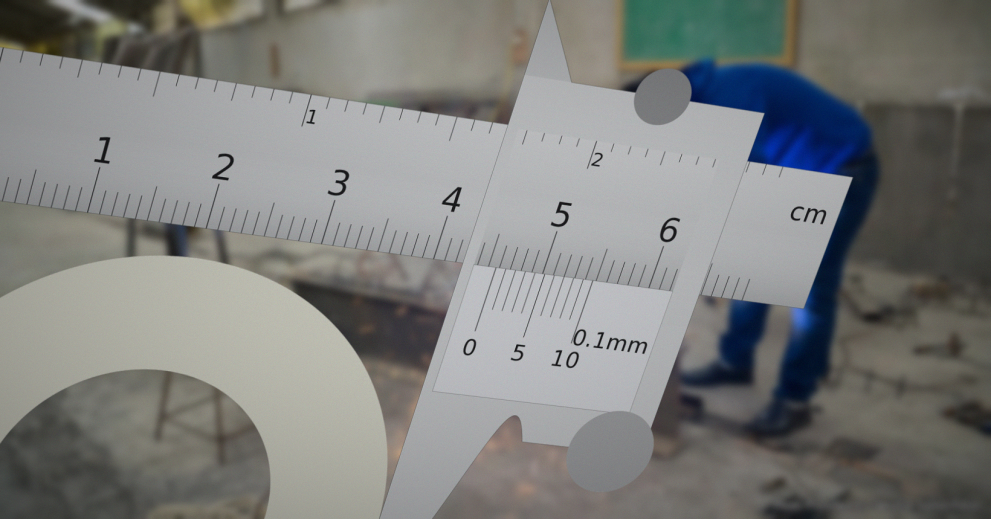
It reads 45.7 mm
